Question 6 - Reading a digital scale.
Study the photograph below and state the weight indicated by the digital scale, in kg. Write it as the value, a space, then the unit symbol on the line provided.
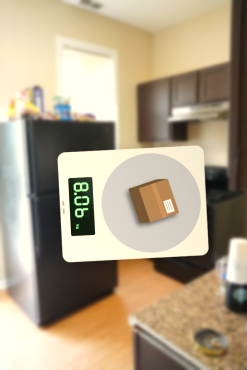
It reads 8.06 kg
